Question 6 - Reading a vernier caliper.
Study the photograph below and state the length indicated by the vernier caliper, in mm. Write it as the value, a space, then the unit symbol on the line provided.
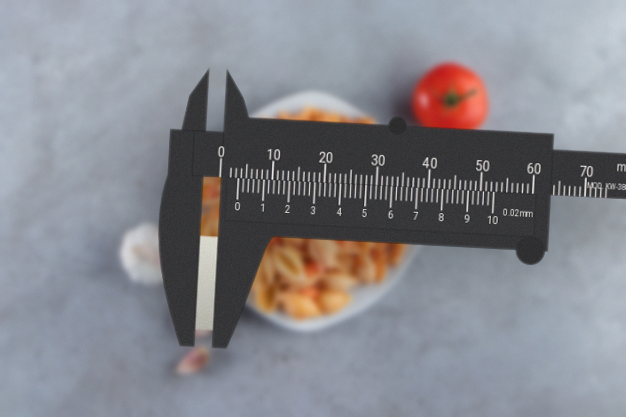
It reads 3.5 mm
